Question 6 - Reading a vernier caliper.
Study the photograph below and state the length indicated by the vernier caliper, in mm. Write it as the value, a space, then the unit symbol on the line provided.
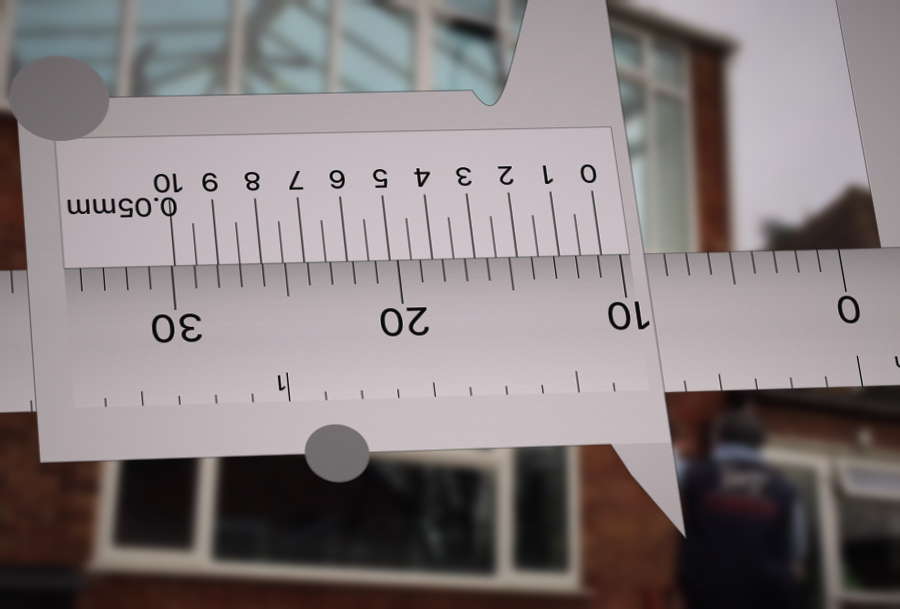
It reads 10.85 mm
